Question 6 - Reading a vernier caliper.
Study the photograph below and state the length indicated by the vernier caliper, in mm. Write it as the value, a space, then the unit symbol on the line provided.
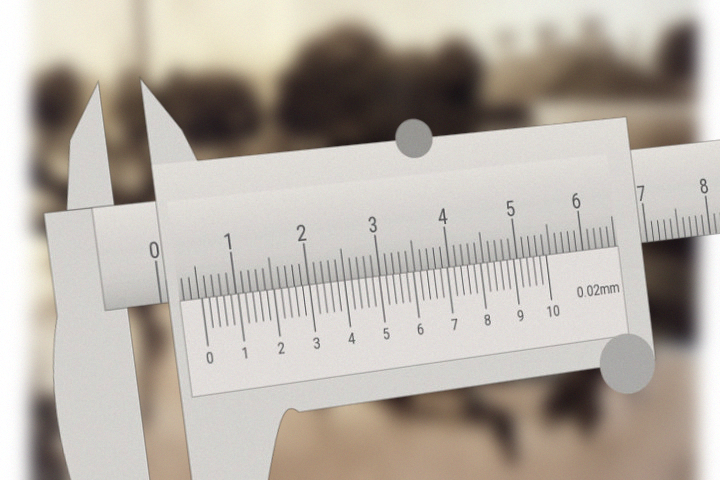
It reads 5.4 mm
